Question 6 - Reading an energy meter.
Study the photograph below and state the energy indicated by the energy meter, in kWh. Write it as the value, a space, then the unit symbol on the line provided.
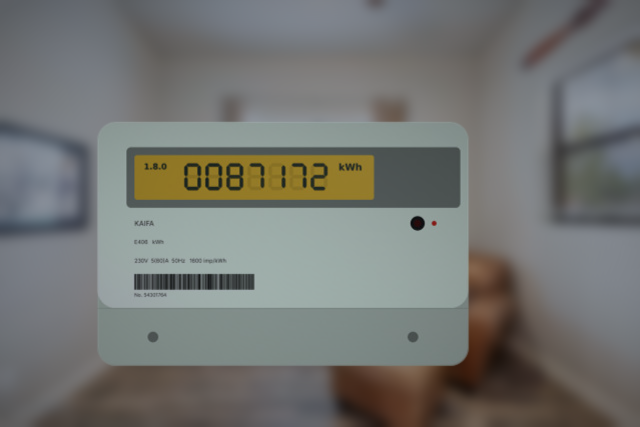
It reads 87172 kWh
